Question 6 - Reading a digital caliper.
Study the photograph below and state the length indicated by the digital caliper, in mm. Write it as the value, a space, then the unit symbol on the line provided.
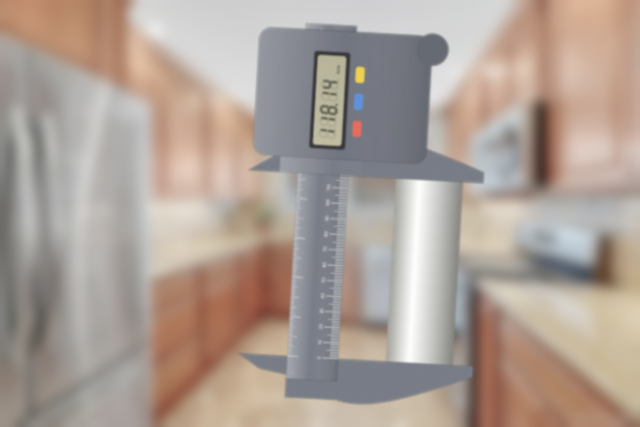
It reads 118.14 mm
